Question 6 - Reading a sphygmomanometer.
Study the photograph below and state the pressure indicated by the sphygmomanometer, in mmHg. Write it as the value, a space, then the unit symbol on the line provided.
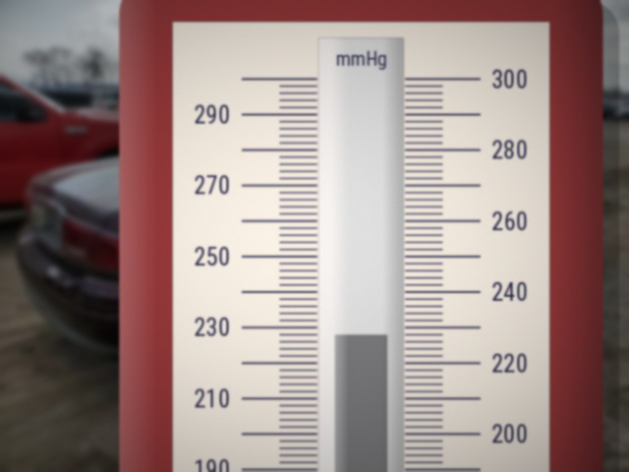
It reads 228 mmHg
